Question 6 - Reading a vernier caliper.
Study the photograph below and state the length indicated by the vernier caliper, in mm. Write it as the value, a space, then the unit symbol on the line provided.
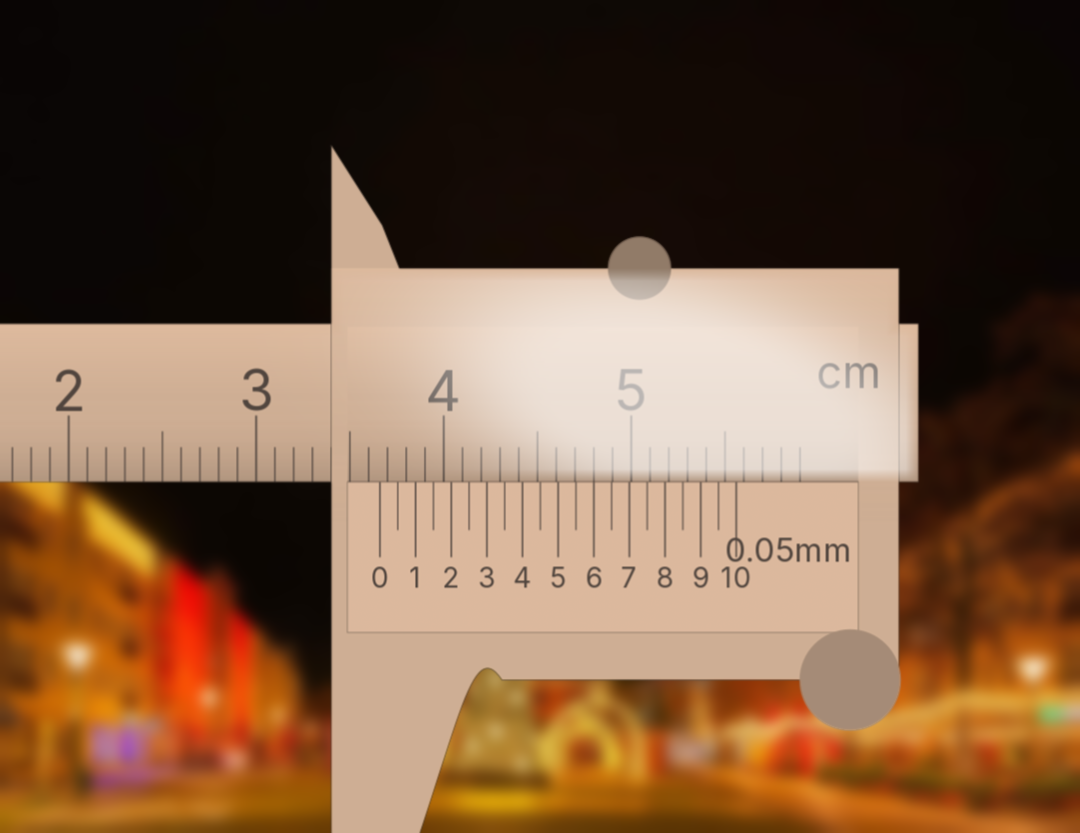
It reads 36.6 mm
